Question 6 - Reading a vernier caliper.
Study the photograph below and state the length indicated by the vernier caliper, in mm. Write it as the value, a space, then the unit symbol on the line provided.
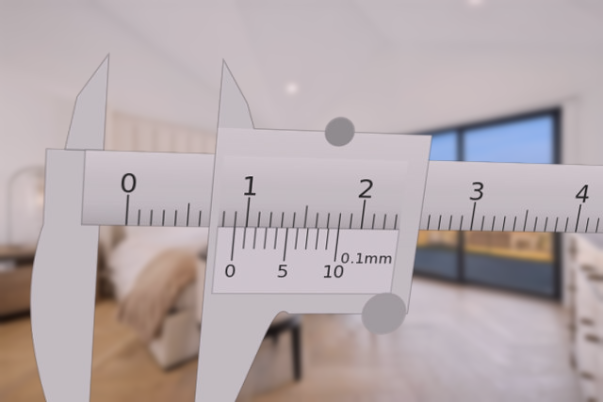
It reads 9.0 mm
